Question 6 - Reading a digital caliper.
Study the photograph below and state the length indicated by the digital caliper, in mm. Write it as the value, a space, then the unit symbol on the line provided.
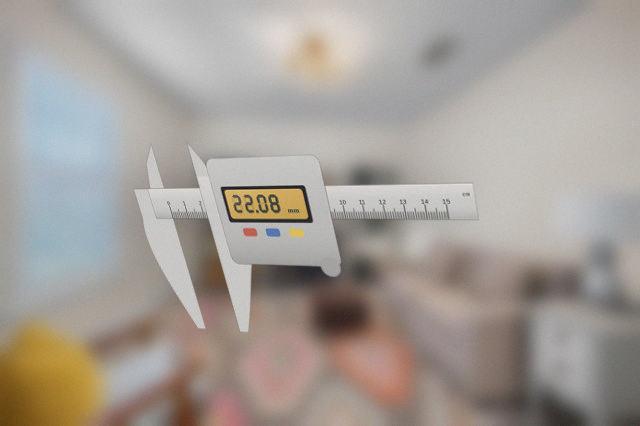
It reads 22.08 mm
